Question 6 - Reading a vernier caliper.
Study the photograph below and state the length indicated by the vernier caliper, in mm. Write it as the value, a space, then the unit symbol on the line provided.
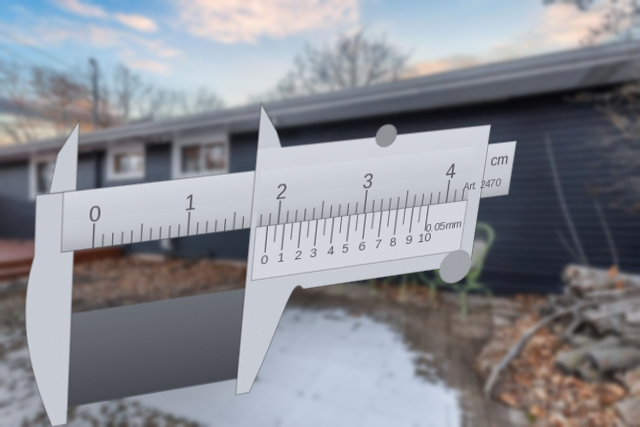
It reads 18.8 mm
